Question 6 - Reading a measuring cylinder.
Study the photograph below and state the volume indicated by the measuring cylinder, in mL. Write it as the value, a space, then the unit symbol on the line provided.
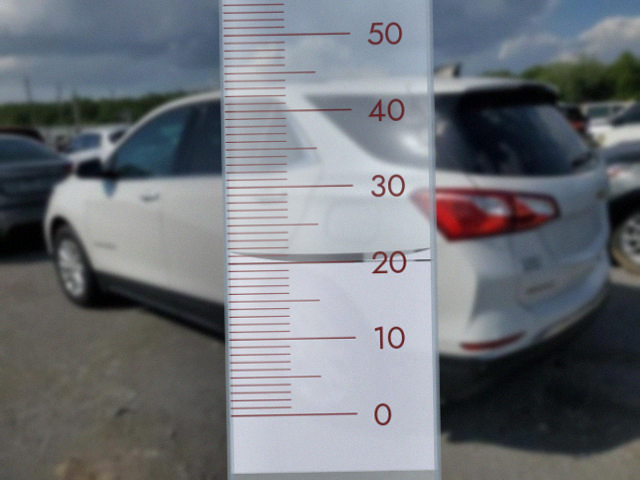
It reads 20 mL
